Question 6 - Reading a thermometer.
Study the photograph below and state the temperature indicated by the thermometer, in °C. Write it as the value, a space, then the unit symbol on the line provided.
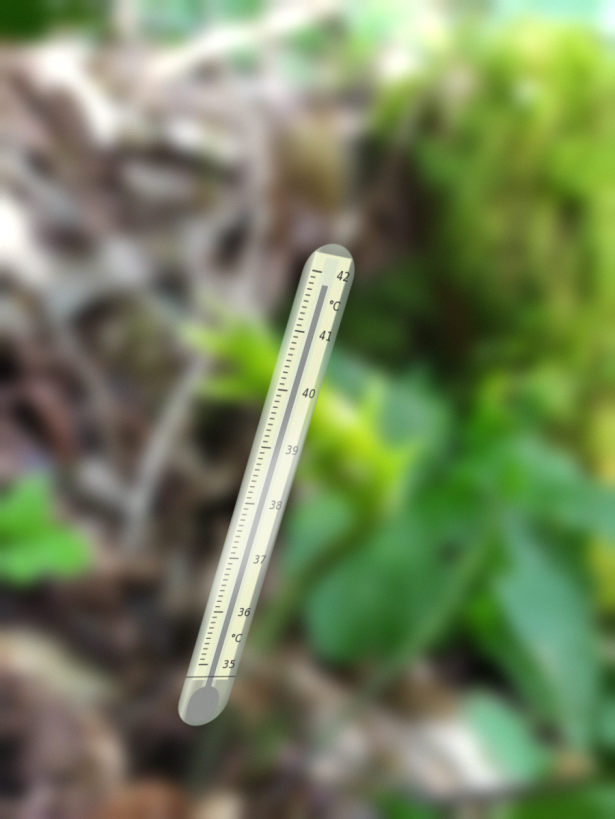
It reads 41.8 °C
